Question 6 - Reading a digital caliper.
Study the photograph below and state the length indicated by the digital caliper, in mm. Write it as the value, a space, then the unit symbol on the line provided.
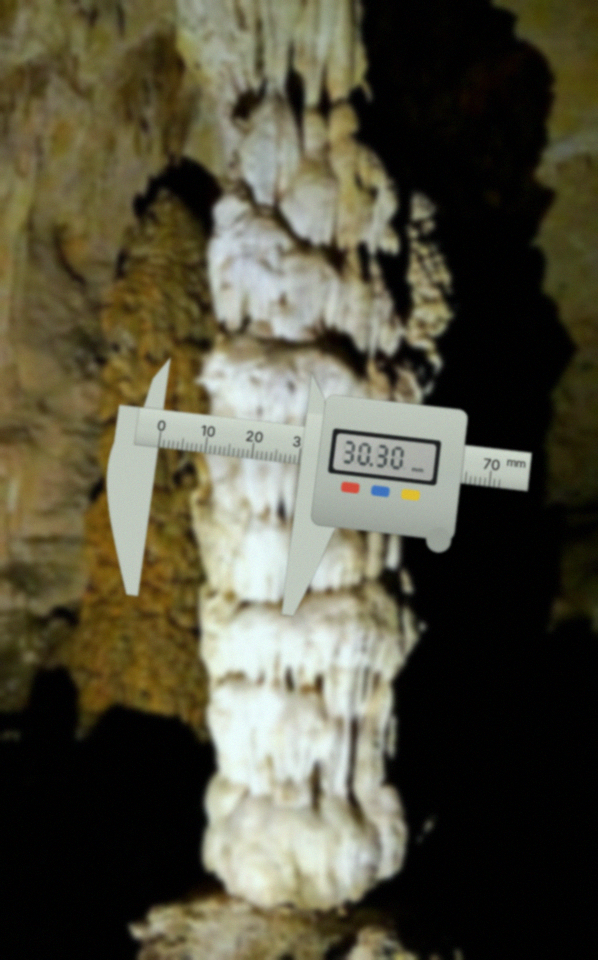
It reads 30.30 mm
